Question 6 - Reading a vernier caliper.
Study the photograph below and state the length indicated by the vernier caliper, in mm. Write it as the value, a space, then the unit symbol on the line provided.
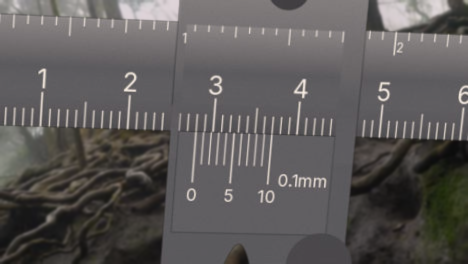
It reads 28.0 mm
